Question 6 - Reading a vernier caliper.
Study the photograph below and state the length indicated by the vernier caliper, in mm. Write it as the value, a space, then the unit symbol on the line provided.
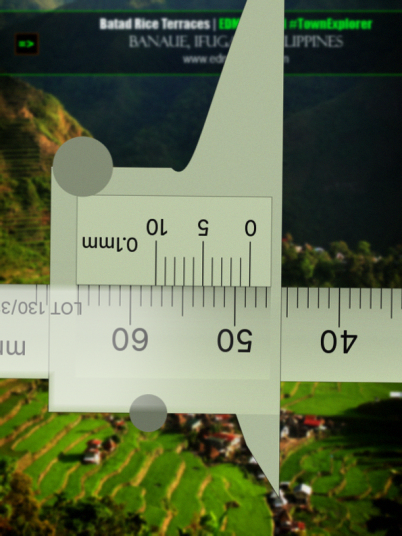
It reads 48.6 mm
